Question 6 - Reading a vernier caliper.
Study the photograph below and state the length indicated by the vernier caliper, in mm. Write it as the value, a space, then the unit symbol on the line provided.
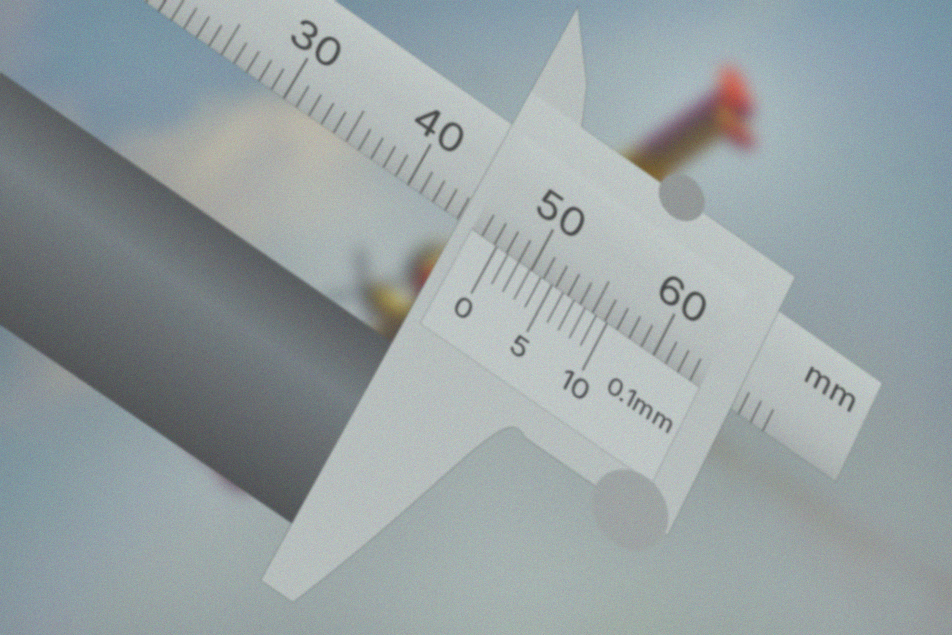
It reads 47.2 mm
